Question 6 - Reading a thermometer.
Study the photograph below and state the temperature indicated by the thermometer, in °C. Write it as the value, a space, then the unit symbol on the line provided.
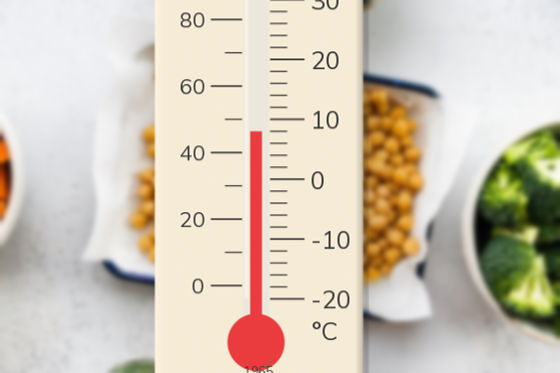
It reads 8 °C
